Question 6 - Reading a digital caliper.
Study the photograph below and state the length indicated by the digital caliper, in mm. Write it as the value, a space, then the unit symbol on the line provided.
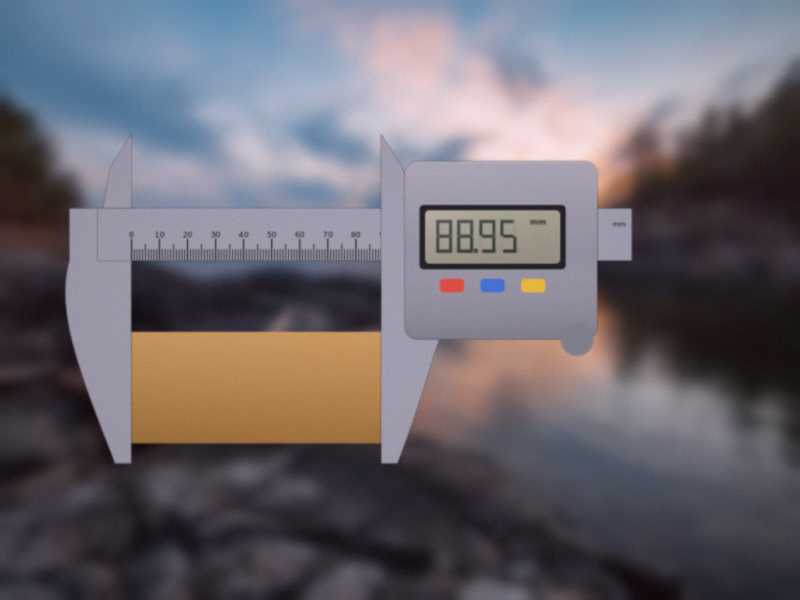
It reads 88.95 mm
